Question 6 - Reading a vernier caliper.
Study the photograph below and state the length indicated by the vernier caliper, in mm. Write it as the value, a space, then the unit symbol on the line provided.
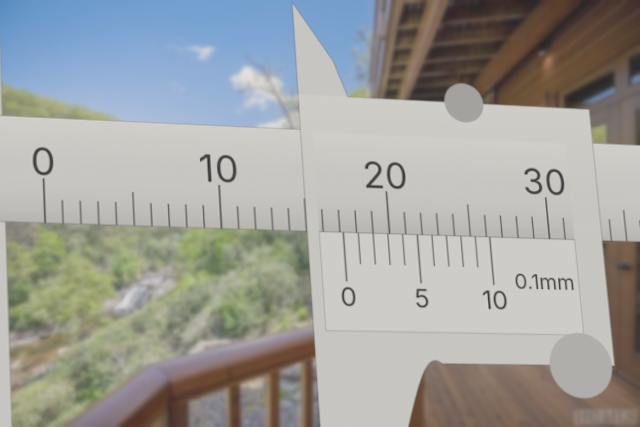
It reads 17.2 mm
